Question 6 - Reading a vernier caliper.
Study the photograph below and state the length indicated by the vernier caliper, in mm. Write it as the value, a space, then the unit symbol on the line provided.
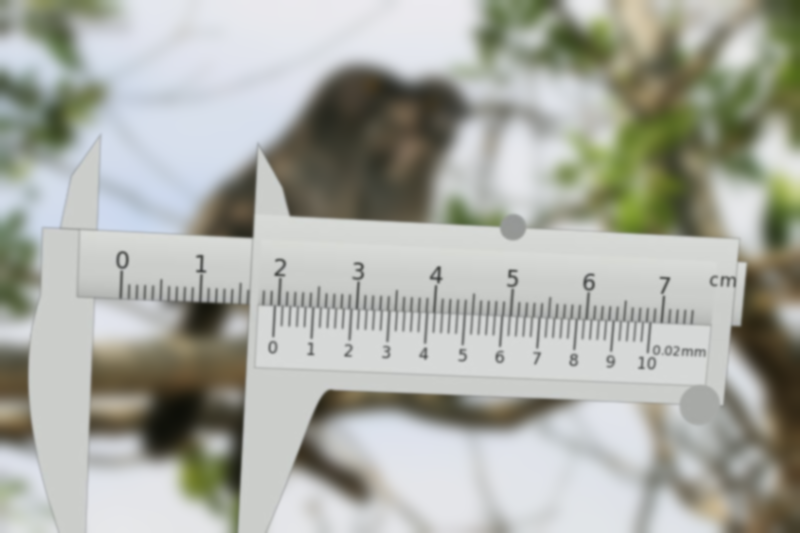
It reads 19.5 mm
